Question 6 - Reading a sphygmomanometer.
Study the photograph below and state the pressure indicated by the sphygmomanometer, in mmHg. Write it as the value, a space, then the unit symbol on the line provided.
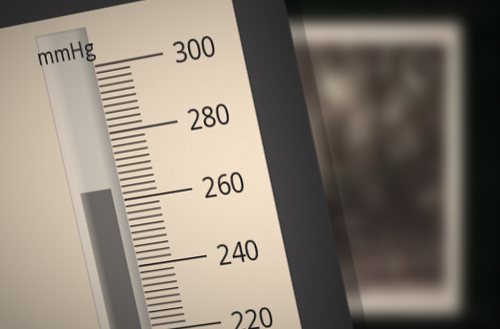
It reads 264 mmHg
